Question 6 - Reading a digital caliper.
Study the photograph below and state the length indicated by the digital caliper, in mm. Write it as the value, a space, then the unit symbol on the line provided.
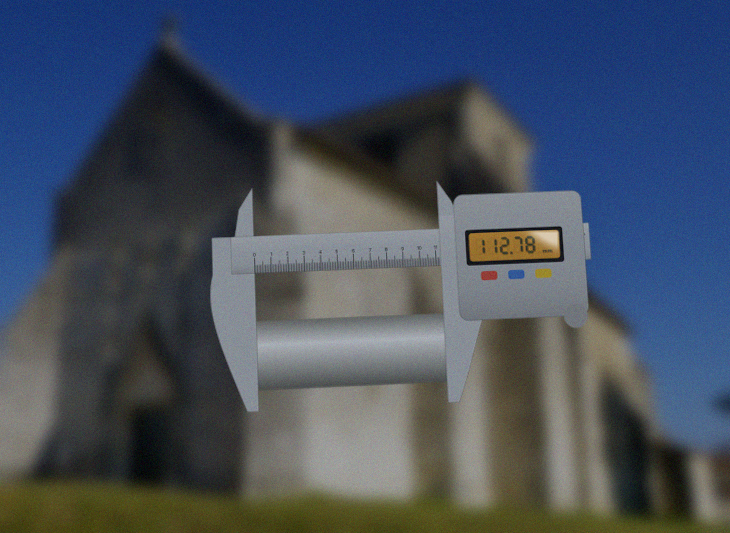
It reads 112.78 mm
